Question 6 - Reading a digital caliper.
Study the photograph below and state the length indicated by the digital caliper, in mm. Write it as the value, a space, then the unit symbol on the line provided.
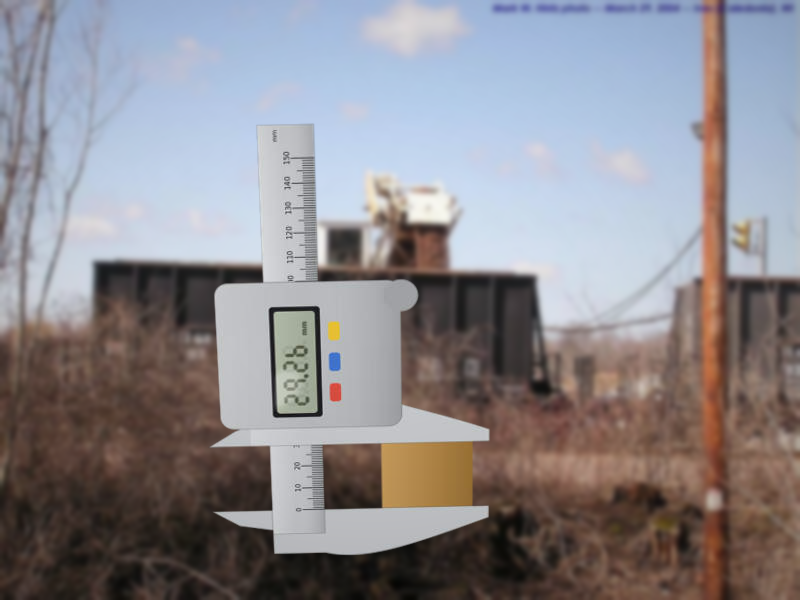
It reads 29.26 mm
